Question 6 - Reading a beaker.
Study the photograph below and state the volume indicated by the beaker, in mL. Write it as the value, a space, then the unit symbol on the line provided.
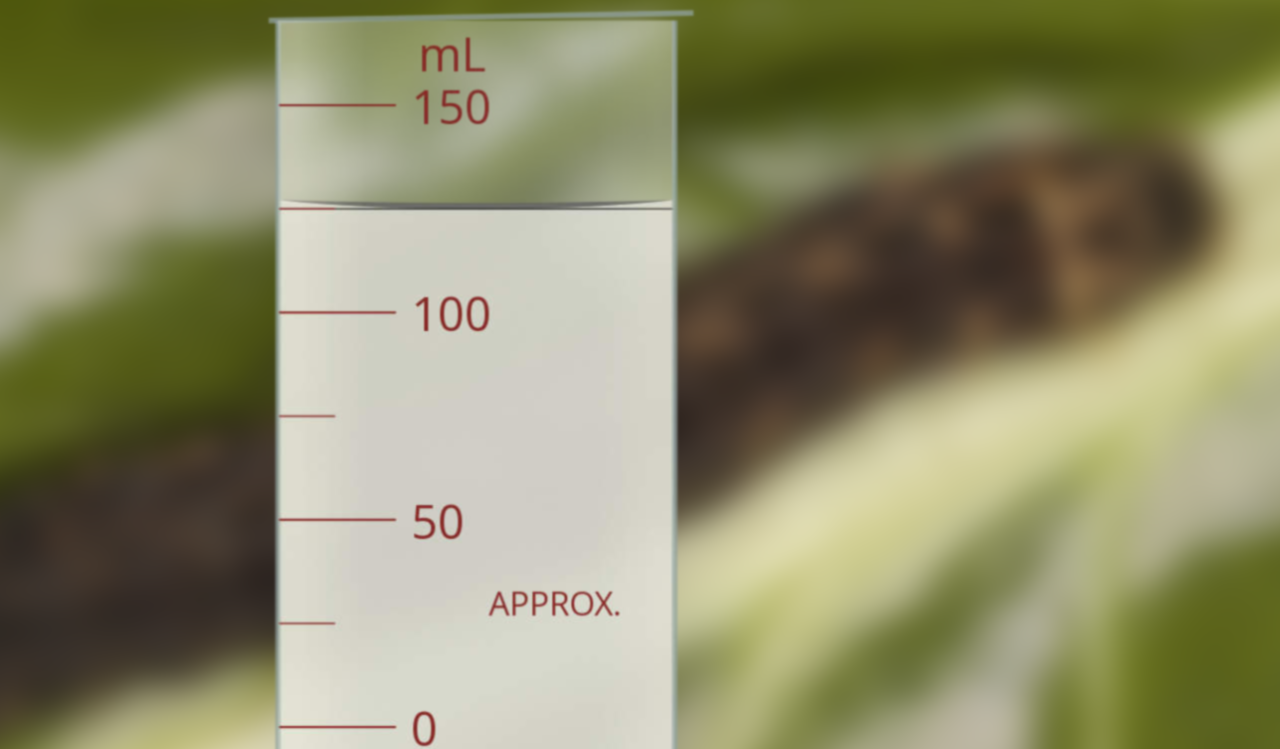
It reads 125 mL
